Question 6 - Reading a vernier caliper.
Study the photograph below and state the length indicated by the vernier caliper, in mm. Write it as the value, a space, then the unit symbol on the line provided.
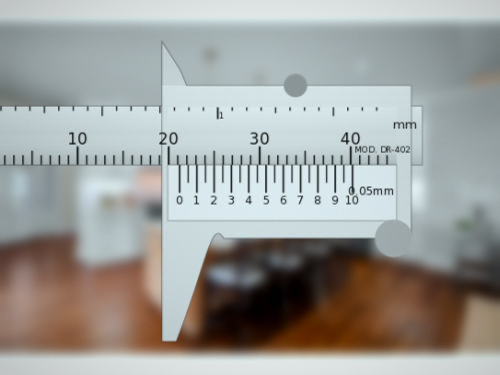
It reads 21.2 mm
